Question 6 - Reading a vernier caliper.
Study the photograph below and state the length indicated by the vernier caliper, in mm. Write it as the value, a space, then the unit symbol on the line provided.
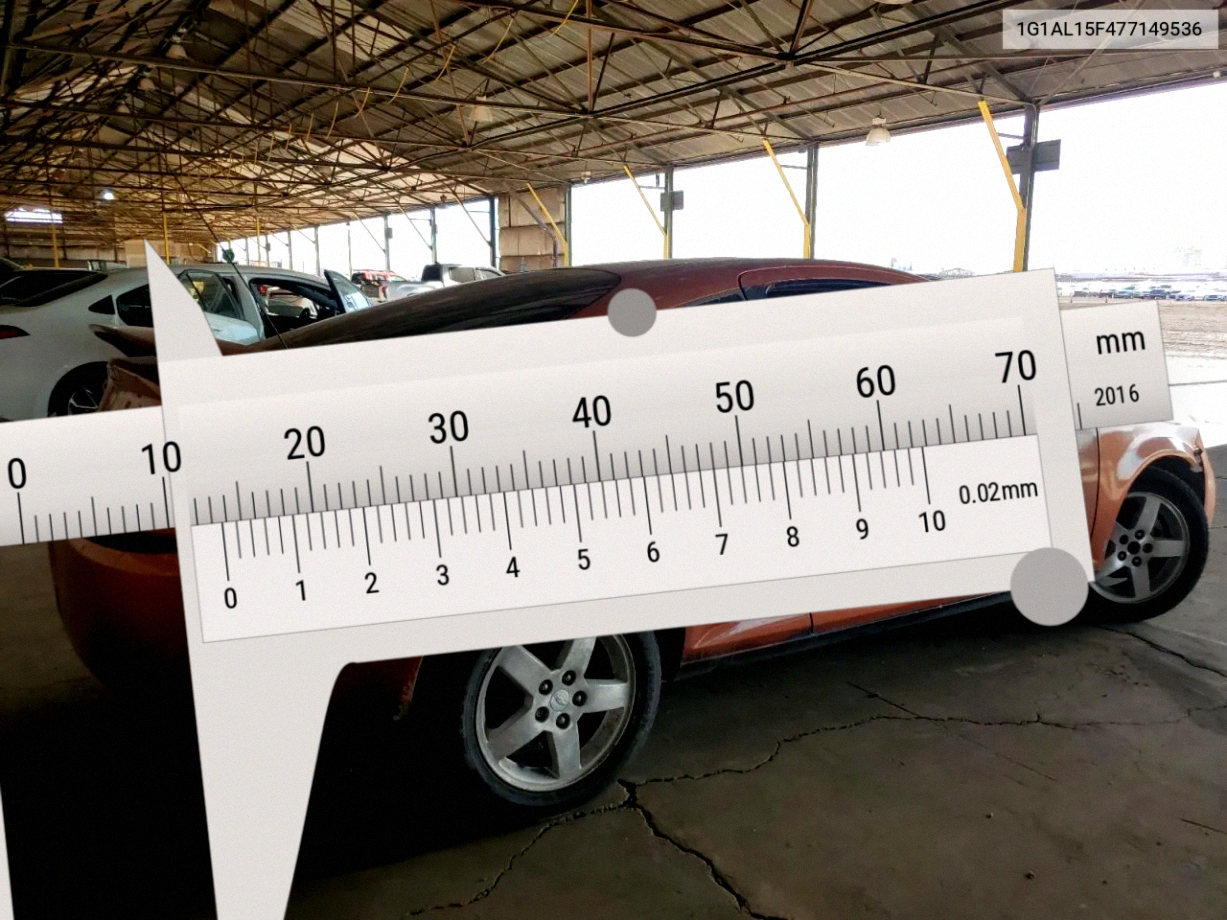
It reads 13.7 mm
